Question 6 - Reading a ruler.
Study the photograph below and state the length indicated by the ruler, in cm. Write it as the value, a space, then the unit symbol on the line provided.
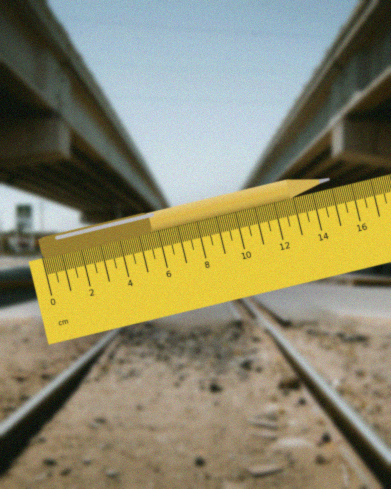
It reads 15 cm
